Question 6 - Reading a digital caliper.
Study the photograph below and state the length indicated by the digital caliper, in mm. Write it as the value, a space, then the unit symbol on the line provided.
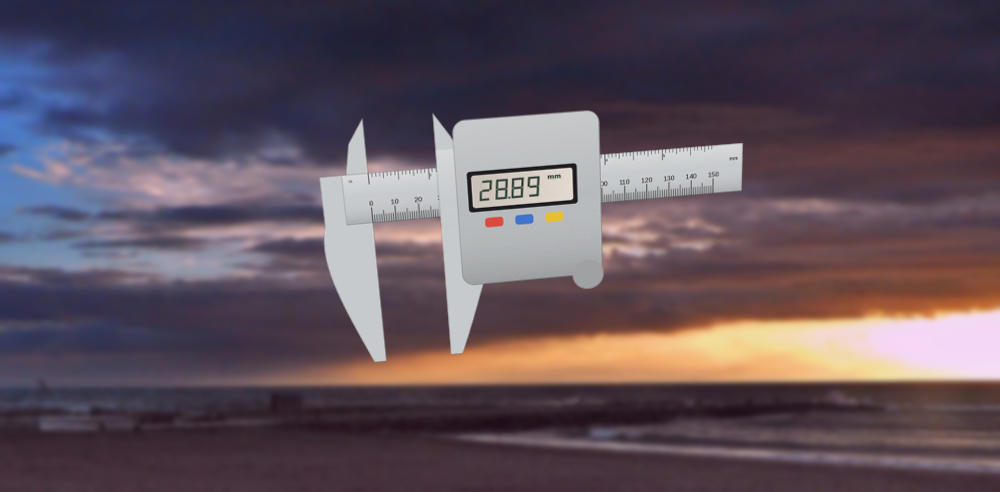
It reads 28.89 mm
